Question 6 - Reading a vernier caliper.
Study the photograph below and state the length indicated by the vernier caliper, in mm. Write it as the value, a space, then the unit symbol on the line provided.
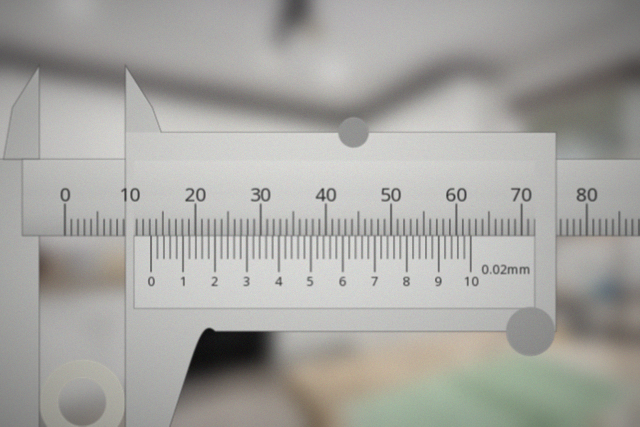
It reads 13.2 mm
